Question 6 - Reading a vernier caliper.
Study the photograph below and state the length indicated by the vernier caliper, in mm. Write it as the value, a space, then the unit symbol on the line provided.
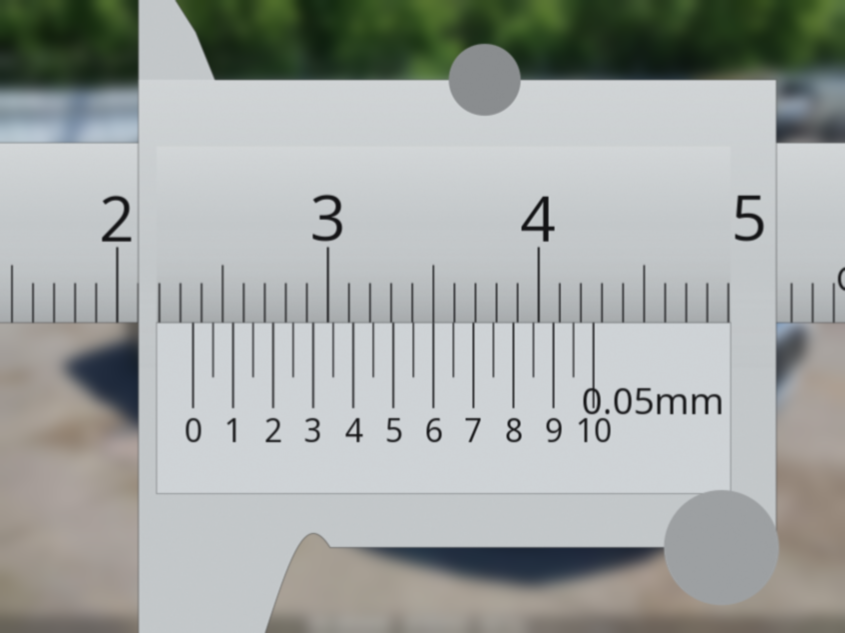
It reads 23.6 mm
